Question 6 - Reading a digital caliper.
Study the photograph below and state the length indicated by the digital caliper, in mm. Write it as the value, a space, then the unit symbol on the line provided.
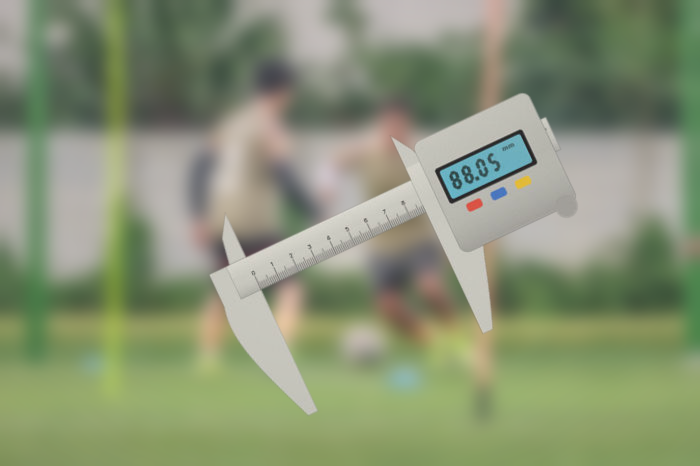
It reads 88.05 mm
